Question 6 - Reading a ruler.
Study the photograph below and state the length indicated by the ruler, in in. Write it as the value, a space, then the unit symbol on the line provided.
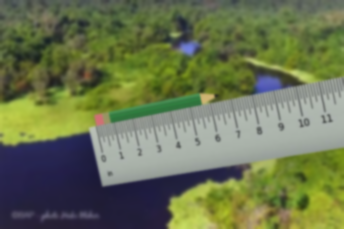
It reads 6.5 in
